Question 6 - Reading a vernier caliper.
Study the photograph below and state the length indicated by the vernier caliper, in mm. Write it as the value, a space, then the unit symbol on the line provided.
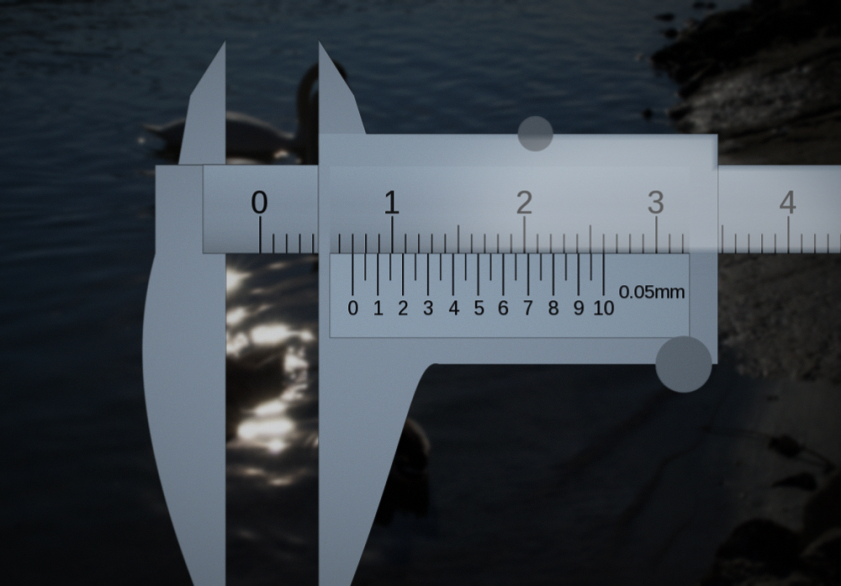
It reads 7.0 mm
